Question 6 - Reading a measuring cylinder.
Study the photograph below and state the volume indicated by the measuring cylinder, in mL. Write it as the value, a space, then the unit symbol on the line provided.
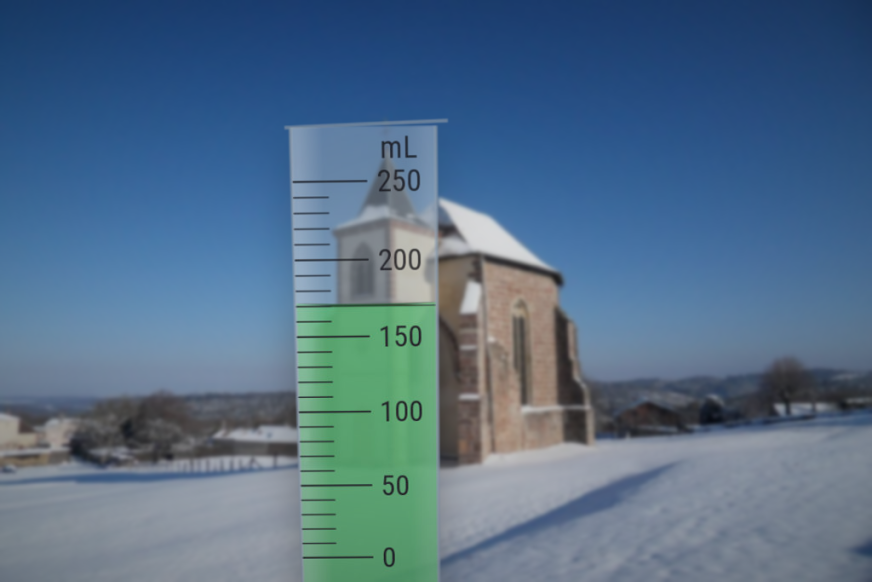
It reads 170 mL
